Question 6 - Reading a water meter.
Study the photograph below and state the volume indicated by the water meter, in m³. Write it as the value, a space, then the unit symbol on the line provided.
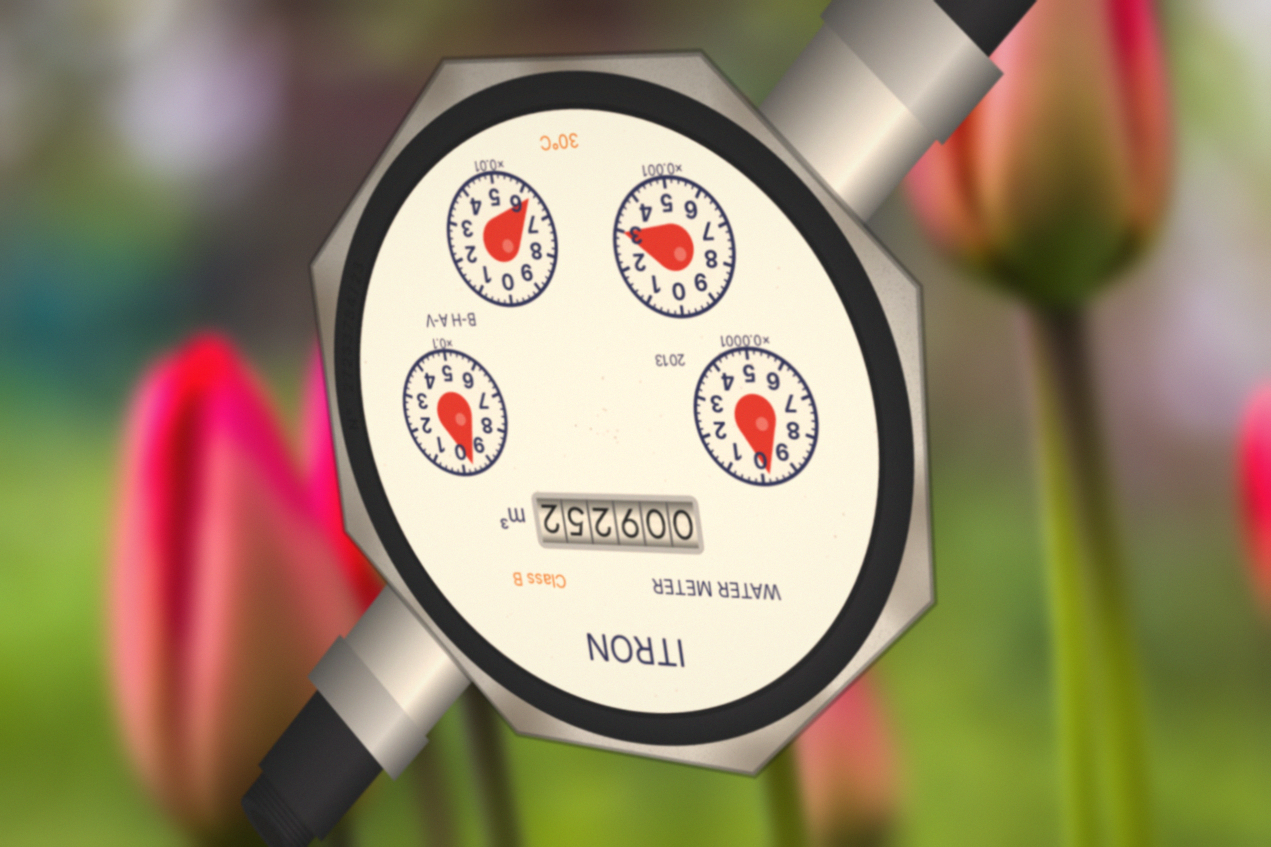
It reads 9251.9629 m³
